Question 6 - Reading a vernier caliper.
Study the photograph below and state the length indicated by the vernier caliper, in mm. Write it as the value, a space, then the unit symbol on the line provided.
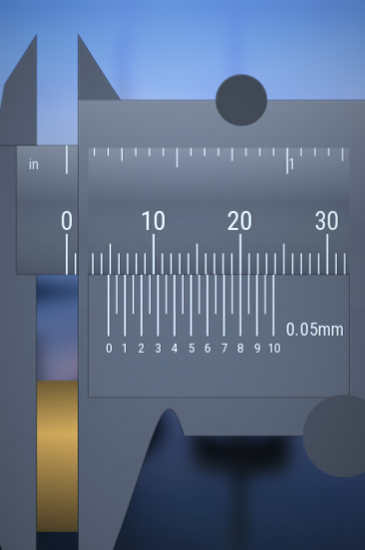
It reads 4.8 mm
